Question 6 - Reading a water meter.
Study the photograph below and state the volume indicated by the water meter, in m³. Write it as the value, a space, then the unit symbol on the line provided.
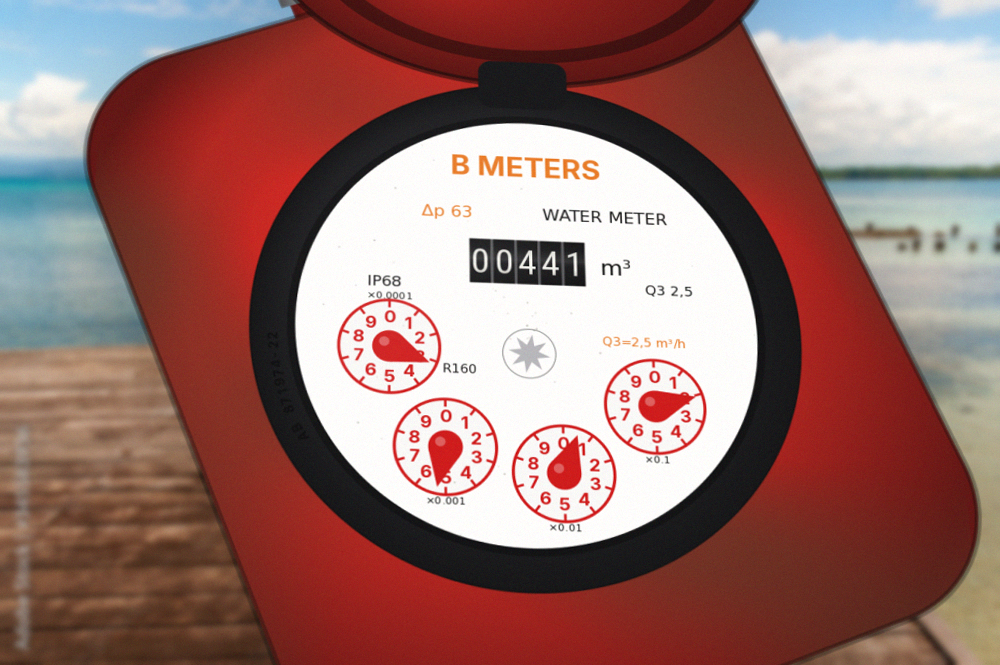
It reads 441.2053 m³
